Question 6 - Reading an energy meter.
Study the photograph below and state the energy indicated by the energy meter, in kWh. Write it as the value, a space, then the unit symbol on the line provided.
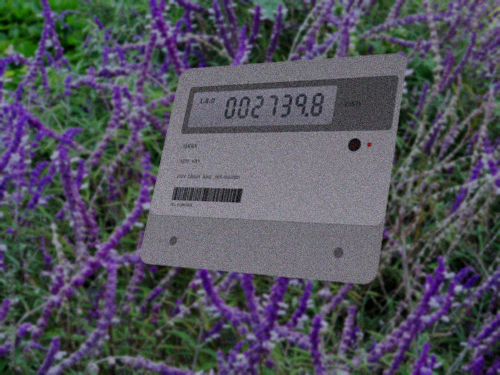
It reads 2739.8 kWh
